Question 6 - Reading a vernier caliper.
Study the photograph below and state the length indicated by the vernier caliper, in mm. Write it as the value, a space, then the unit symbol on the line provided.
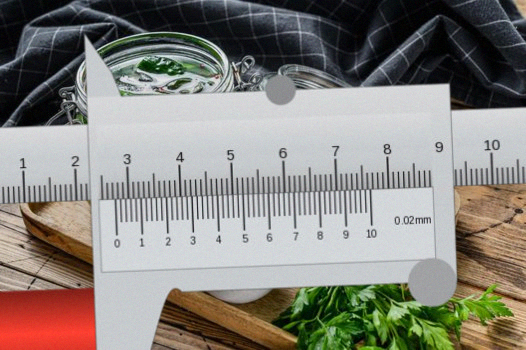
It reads 27.5 mm
